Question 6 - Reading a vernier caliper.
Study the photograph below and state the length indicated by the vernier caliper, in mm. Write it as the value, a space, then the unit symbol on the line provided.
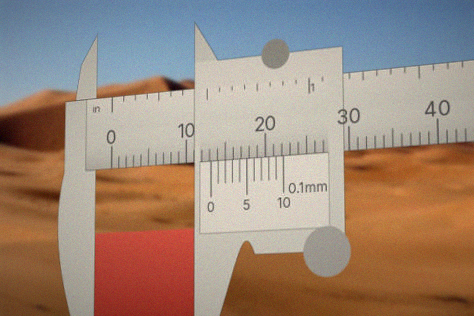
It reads 13.2 mm
